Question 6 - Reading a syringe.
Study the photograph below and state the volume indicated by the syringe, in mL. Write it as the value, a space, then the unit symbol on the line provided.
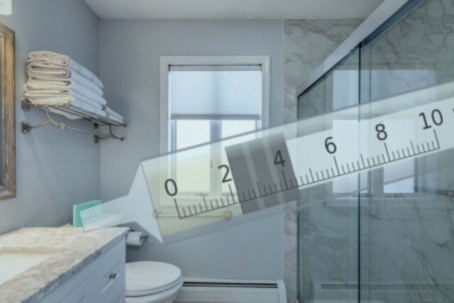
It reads 2.2 mL
